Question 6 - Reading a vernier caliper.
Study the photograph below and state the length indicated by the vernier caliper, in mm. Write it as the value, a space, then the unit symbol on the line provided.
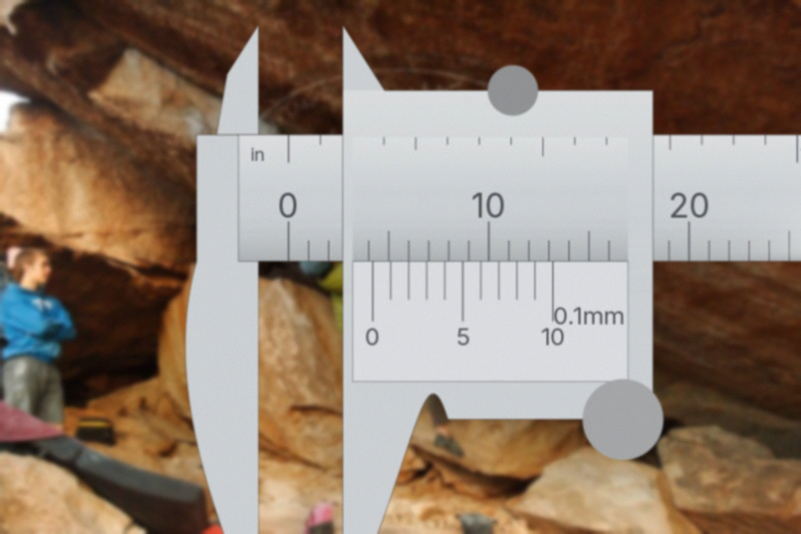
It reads 4.2 mm
